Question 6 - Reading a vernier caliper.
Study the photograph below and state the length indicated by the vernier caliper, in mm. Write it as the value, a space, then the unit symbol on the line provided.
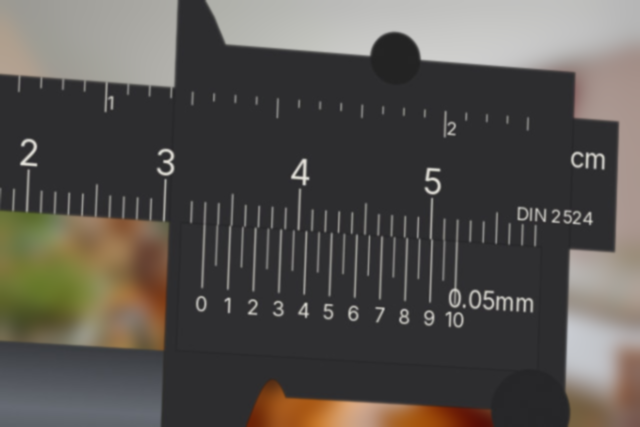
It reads 33.0 mm
